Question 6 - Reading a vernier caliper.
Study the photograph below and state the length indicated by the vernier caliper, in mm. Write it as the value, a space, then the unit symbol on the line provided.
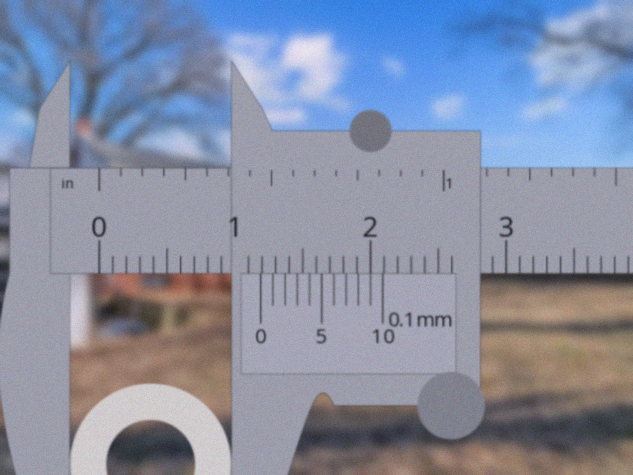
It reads 11.9 mm
